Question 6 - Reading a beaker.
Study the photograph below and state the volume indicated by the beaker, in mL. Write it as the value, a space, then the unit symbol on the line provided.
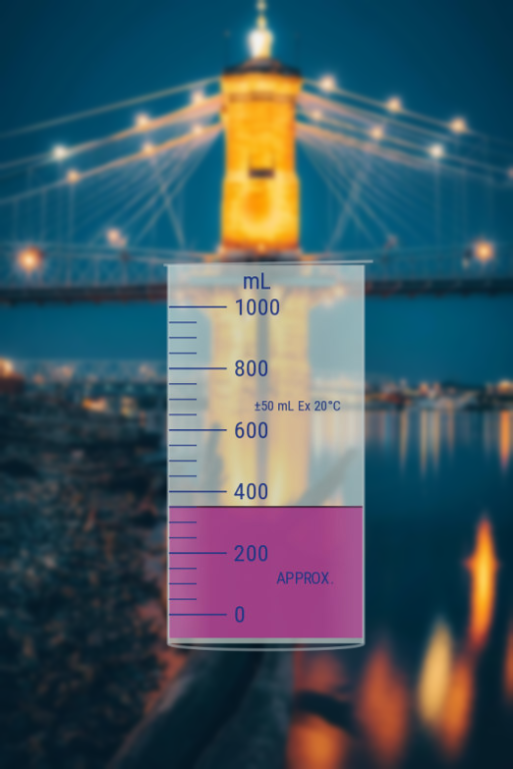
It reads 350 mL
